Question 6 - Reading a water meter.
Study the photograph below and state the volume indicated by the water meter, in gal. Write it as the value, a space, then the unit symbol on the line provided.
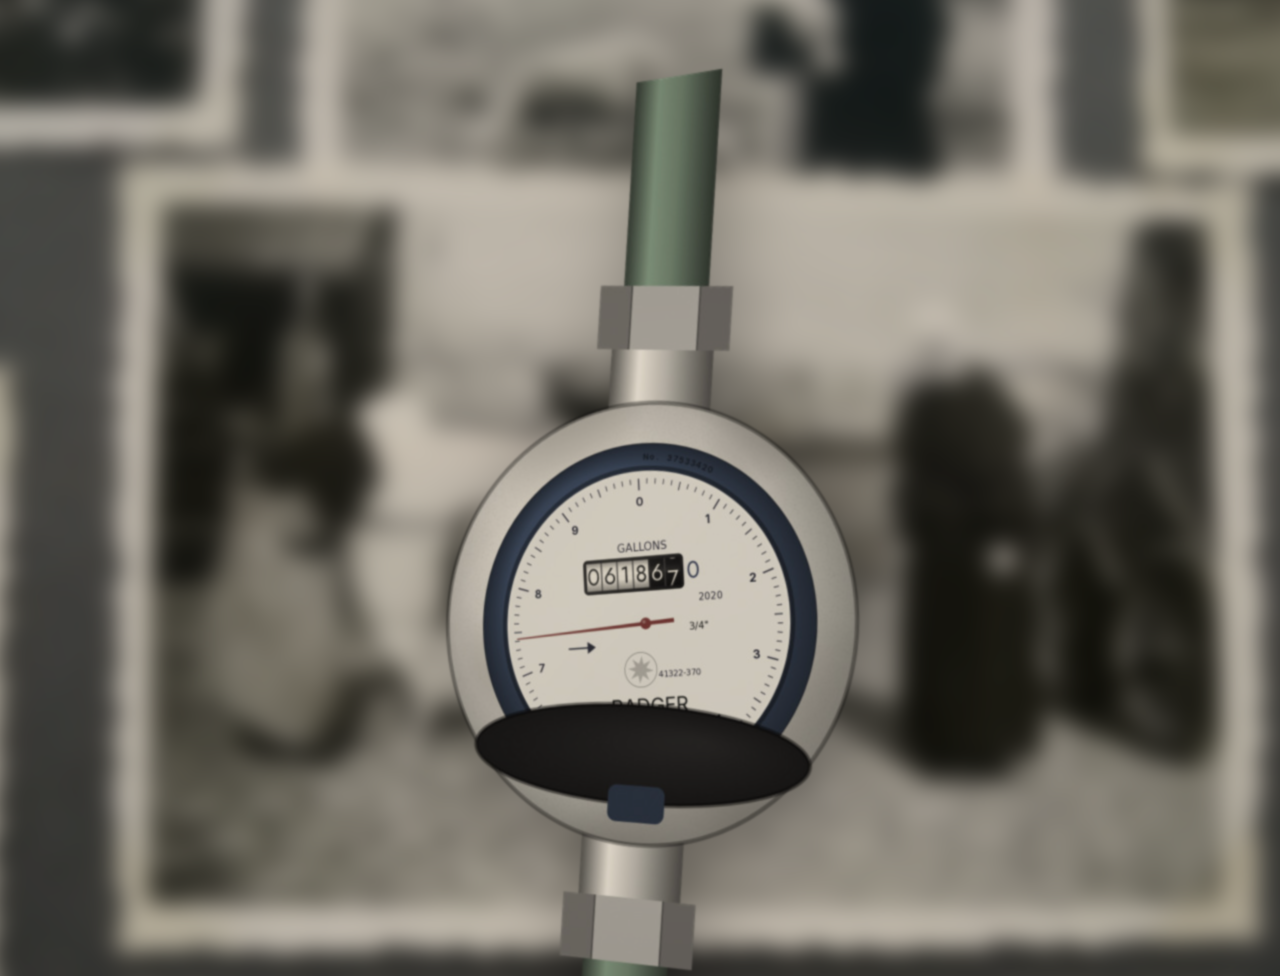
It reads 618667.4 gal
